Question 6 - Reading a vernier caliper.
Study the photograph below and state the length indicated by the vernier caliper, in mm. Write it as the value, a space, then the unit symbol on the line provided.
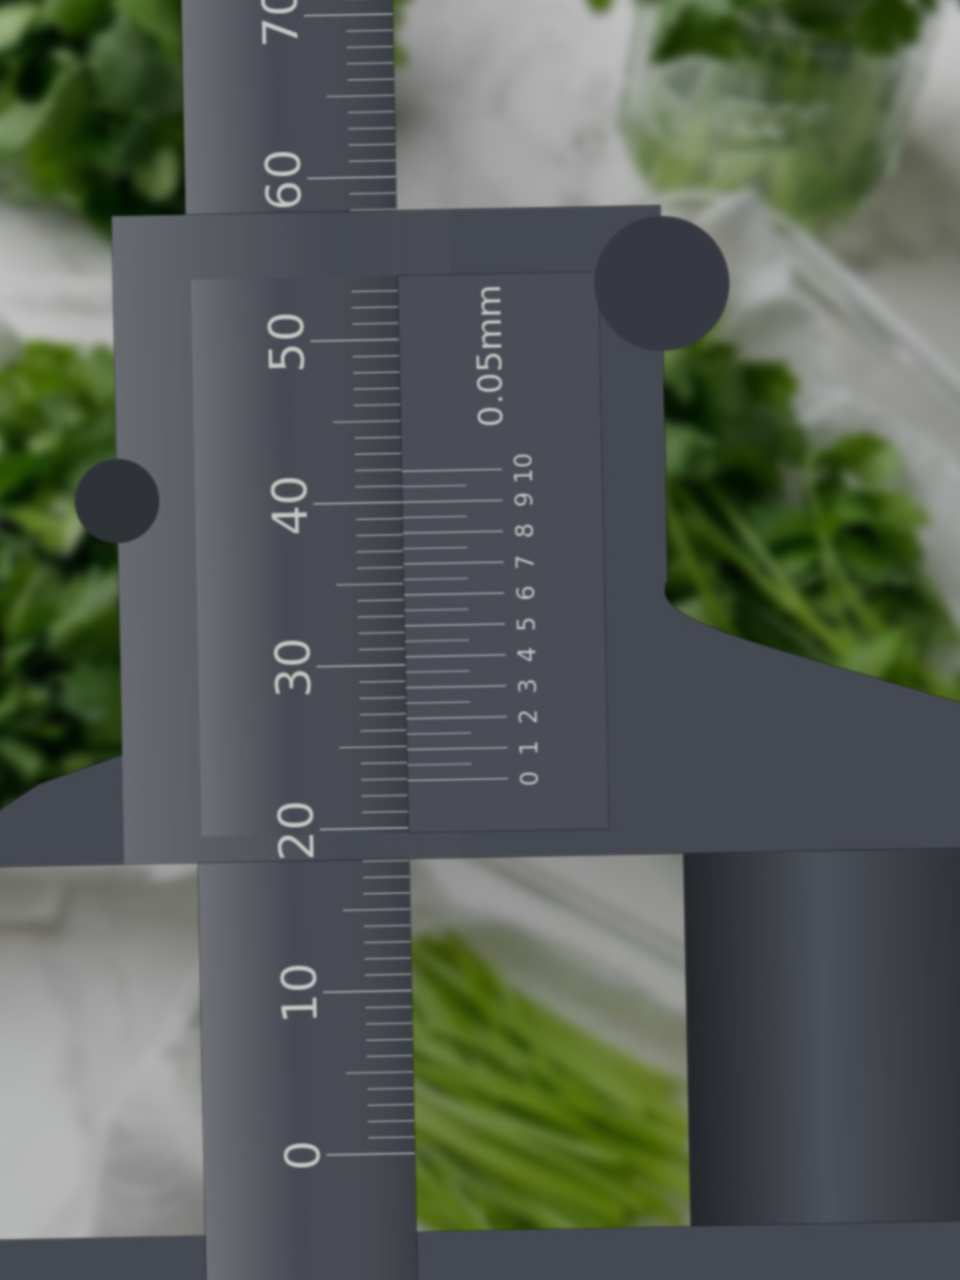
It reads 22.9 mm
